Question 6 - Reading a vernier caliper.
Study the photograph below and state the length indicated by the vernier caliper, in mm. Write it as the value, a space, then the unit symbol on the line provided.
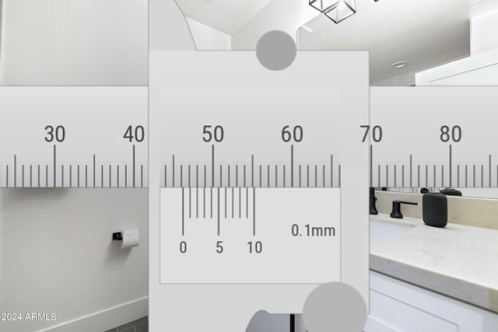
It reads 46.2 mm
